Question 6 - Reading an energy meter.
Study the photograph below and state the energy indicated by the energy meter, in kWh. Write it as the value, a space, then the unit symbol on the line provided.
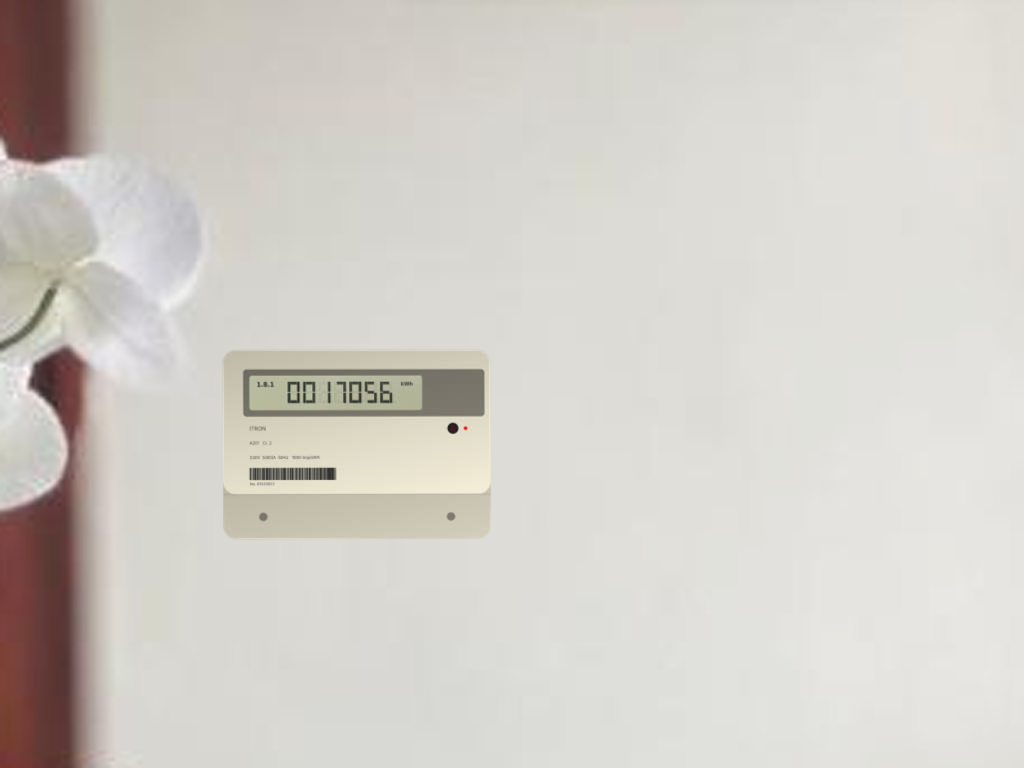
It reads 17056 kWh
